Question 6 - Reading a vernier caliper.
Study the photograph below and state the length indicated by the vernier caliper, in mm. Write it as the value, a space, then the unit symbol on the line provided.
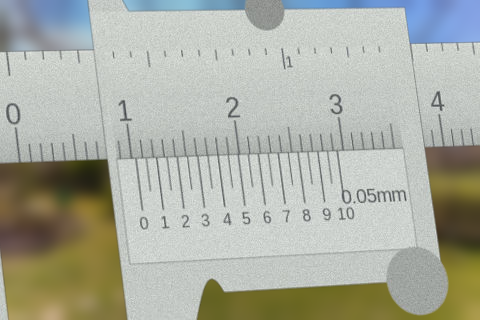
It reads 10.4 mm
